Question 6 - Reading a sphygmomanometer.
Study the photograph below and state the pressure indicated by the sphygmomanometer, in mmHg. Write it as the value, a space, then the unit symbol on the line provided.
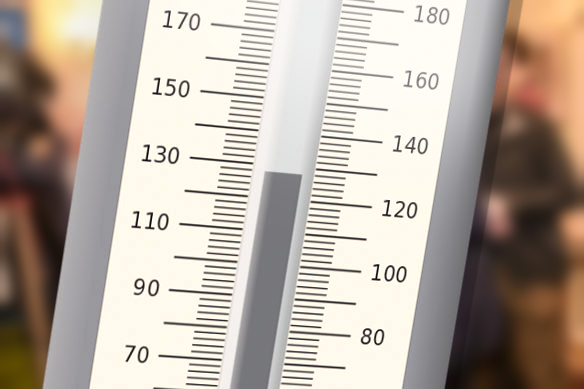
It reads 128 mmHg
